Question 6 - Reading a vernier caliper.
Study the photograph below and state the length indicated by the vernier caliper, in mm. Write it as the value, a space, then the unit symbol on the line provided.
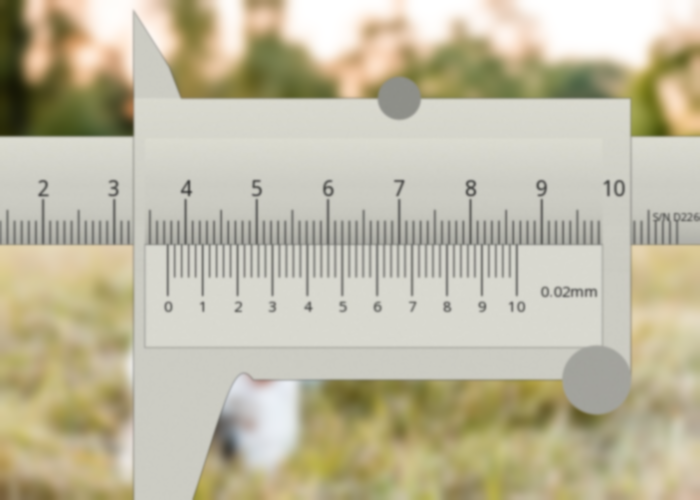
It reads 37.5 mm
